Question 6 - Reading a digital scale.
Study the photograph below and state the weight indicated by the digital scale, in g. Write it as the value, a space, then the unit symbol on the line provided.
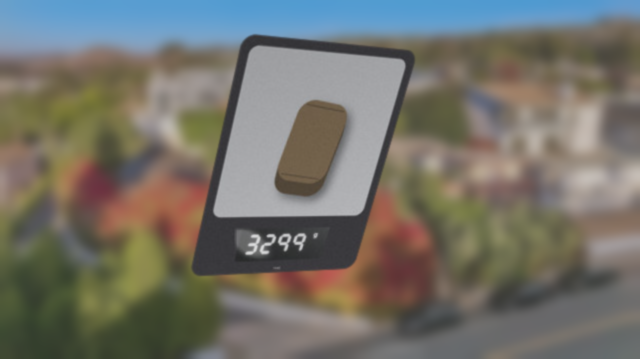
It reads 3299 g
